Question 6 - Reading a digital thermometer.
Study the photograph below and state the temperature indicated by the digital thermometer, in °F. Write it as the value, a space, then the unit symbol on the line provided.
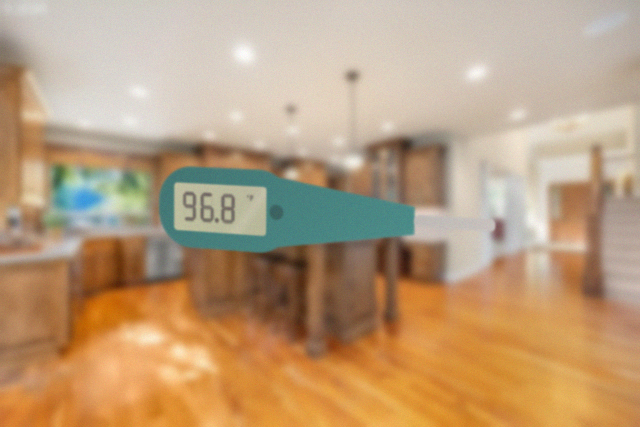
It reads 96.8 °F
